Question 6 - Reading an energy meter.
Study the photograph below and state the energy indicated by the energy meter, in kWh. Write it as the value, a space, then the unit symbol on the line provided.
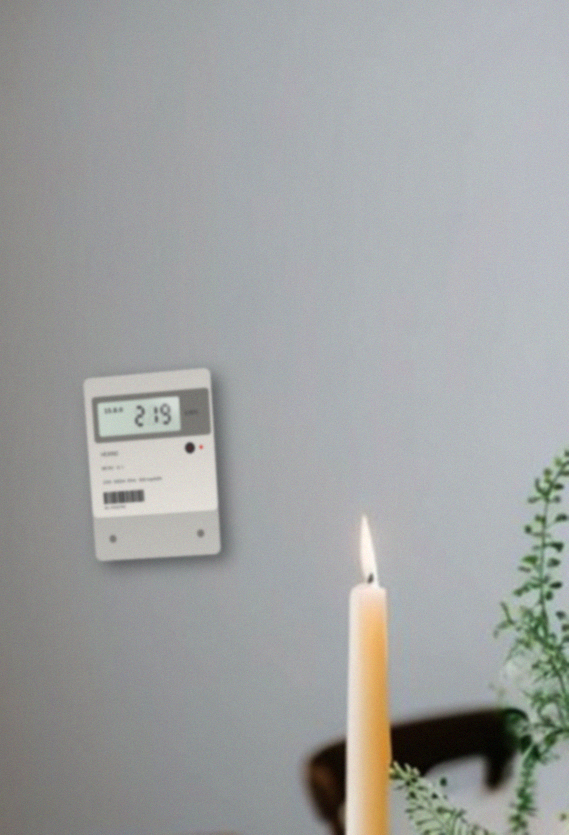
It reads 219 kWh
